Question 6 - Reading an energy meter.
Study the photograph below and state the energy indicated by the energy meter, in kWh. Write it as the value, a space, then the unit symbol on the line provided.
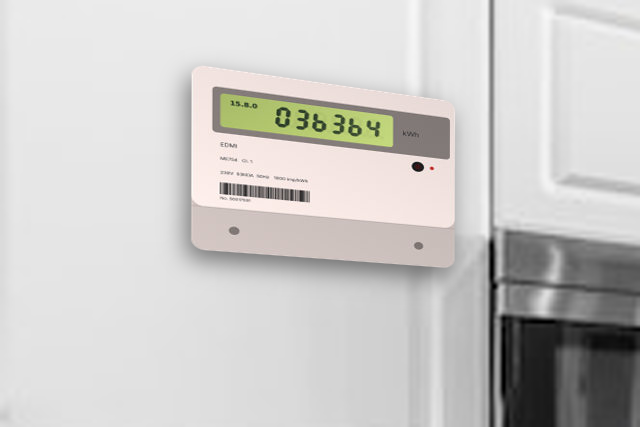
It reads 36364 kWh
